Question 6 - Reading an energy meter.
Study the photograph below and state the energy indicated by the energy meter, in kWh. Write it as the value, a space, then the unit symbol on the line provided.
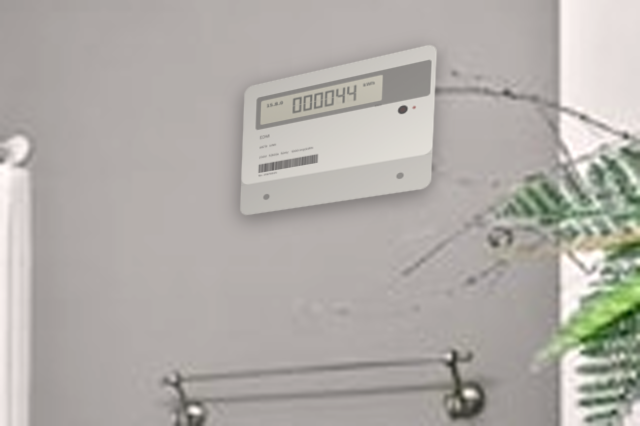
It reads 44 kWh
